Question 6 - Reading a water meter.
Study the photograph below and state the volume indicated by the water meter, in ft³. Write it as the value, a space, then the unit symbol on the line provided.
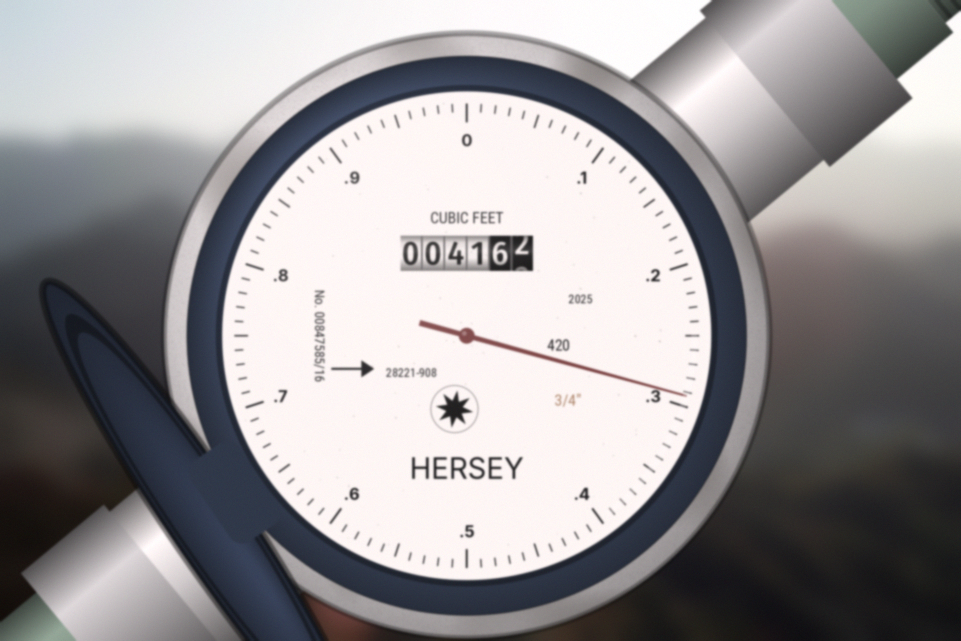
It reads 4162.29 ft³
